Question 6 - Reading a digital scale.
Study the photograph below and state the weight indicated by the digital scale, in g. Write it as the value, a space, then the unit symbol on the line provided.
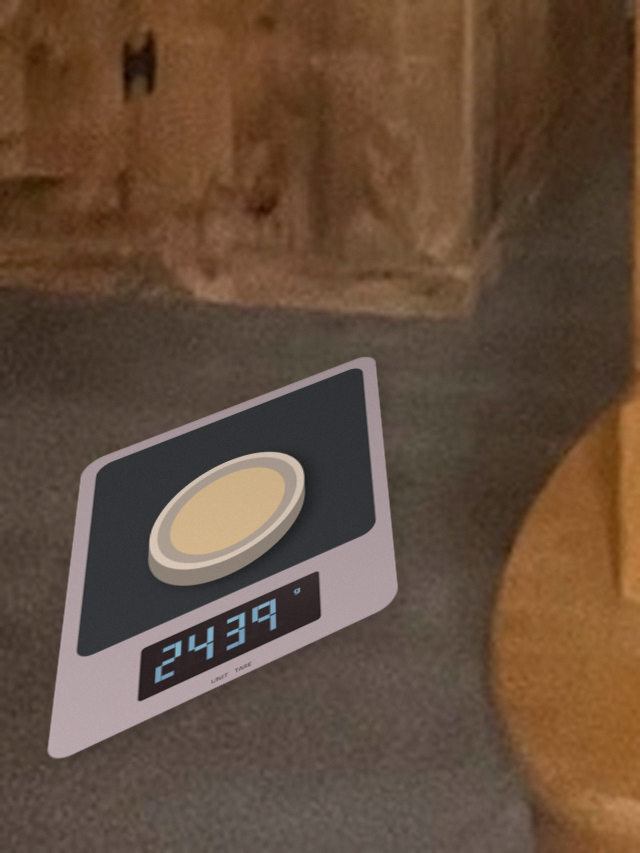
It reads 2439 g
